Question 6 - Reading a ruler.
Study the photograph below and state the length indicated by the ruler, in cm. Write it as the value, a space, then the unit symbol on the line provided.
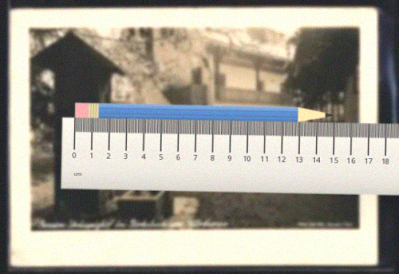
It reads 15 cm
